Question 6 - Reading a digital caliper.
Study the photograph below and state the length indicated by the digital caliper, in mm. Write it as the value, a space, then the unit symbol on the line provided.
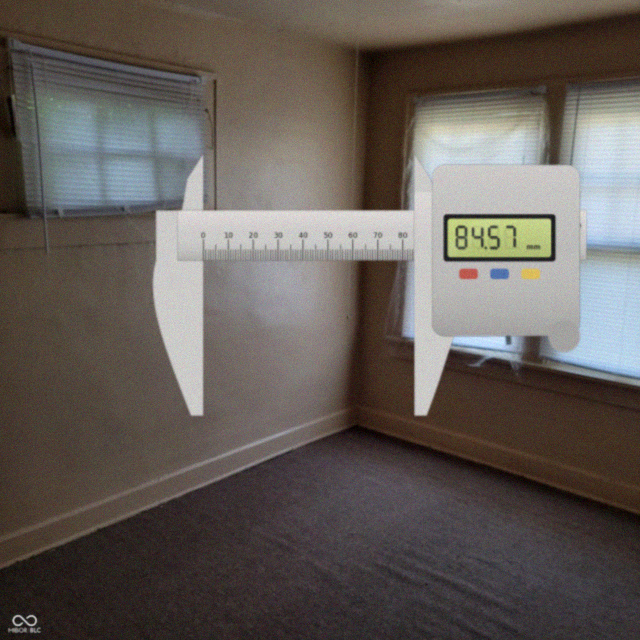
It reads 84.57 mm
